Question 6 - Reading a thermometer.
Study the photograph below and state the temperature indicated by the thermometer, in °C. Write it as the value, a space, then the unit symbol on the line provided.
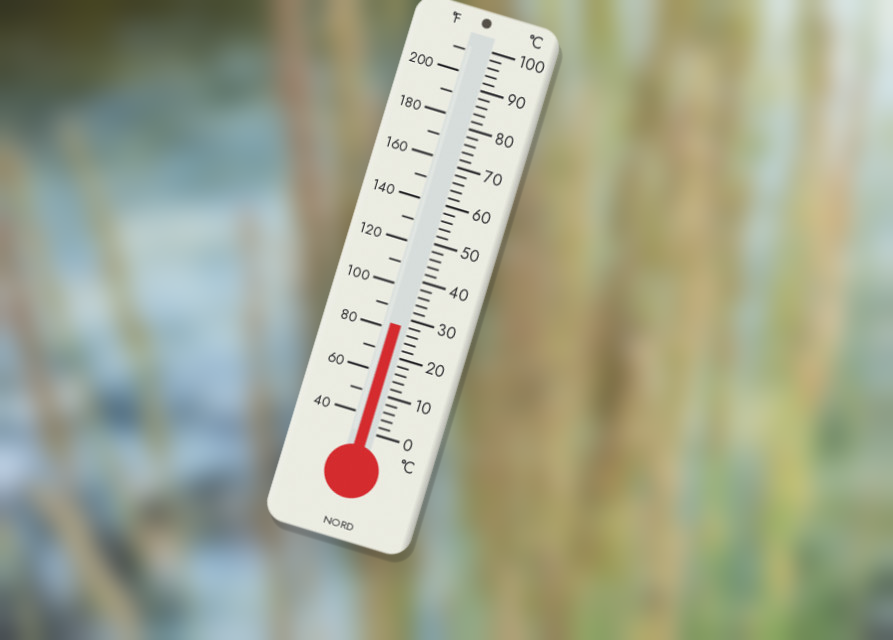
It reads 28 °C
